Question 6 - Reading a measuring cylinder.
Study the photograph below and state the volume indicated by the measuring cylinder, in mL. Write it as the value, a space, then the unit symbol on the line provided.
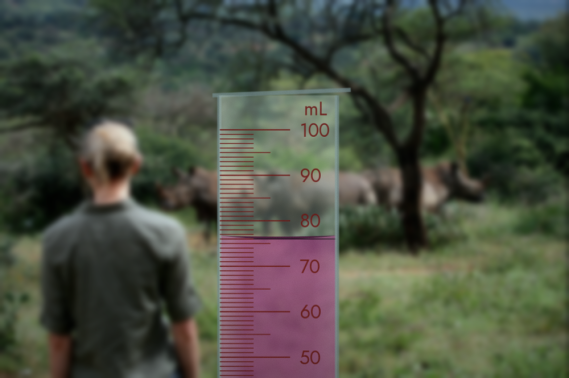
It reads 76 mL
